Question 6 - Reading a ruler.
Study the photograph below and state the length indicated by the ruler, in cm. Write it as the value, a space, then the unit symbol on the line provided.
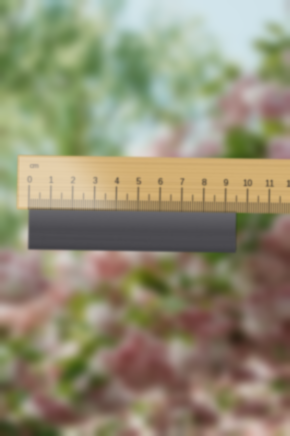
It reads 9.5 cm
